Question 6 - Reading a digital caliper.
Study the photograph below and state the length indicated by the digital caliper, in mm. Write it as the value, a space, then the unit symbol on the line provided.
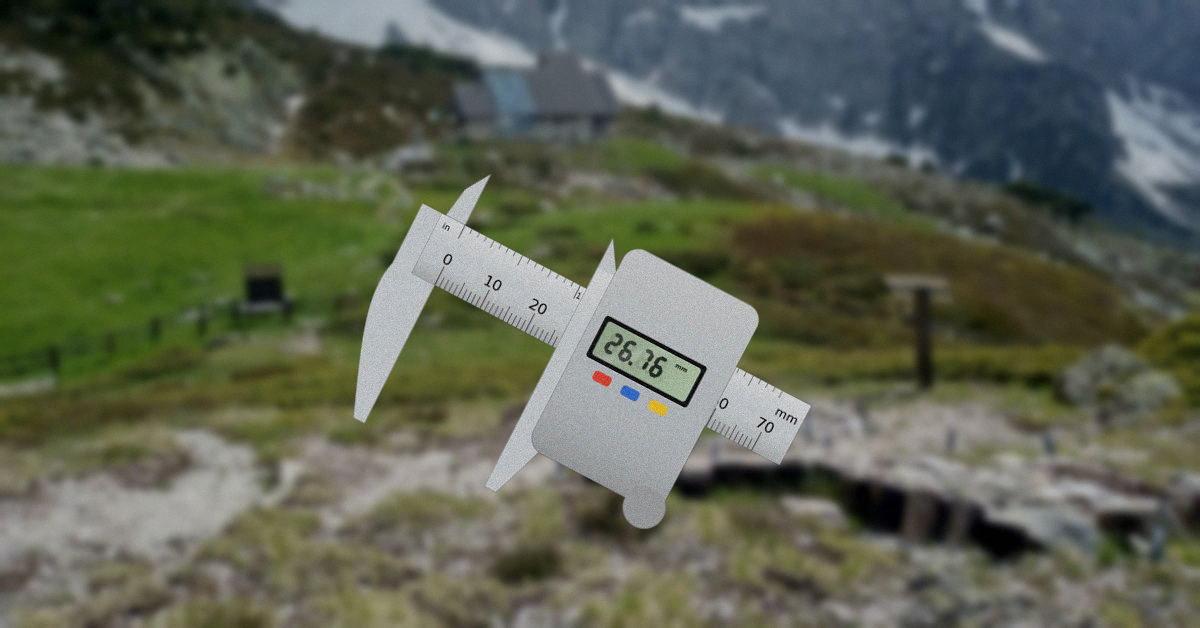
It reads 26.76 mm
